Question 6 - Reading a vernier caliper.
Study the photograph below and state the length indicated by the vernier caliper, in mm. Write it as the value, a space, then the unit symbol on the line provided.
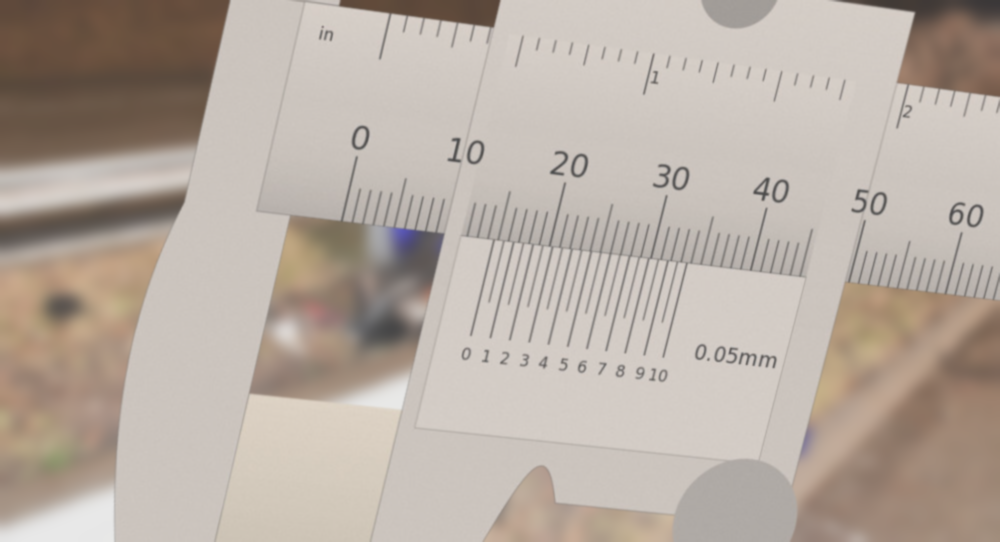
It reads 14.6 mm
